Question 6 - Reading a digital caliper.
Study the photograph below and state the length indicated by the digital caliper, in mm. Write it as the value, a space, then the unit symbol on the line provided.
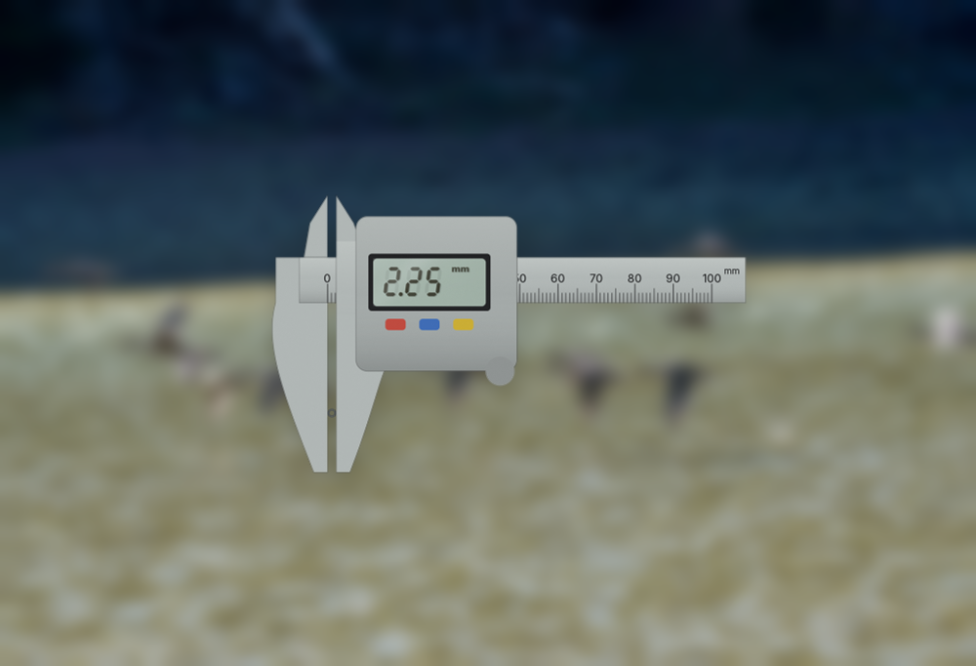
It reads 2.25 mm
